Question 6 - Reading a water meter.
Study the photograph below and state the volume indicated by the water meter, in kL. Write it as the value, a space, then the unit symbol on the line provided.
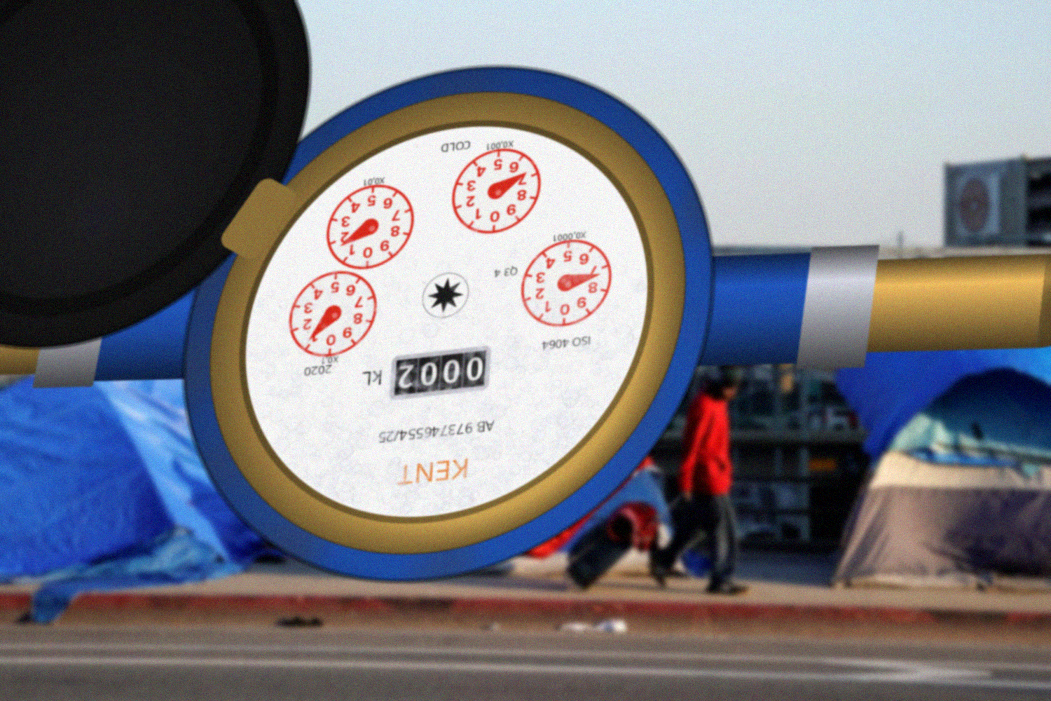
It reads 2.1167 kL
